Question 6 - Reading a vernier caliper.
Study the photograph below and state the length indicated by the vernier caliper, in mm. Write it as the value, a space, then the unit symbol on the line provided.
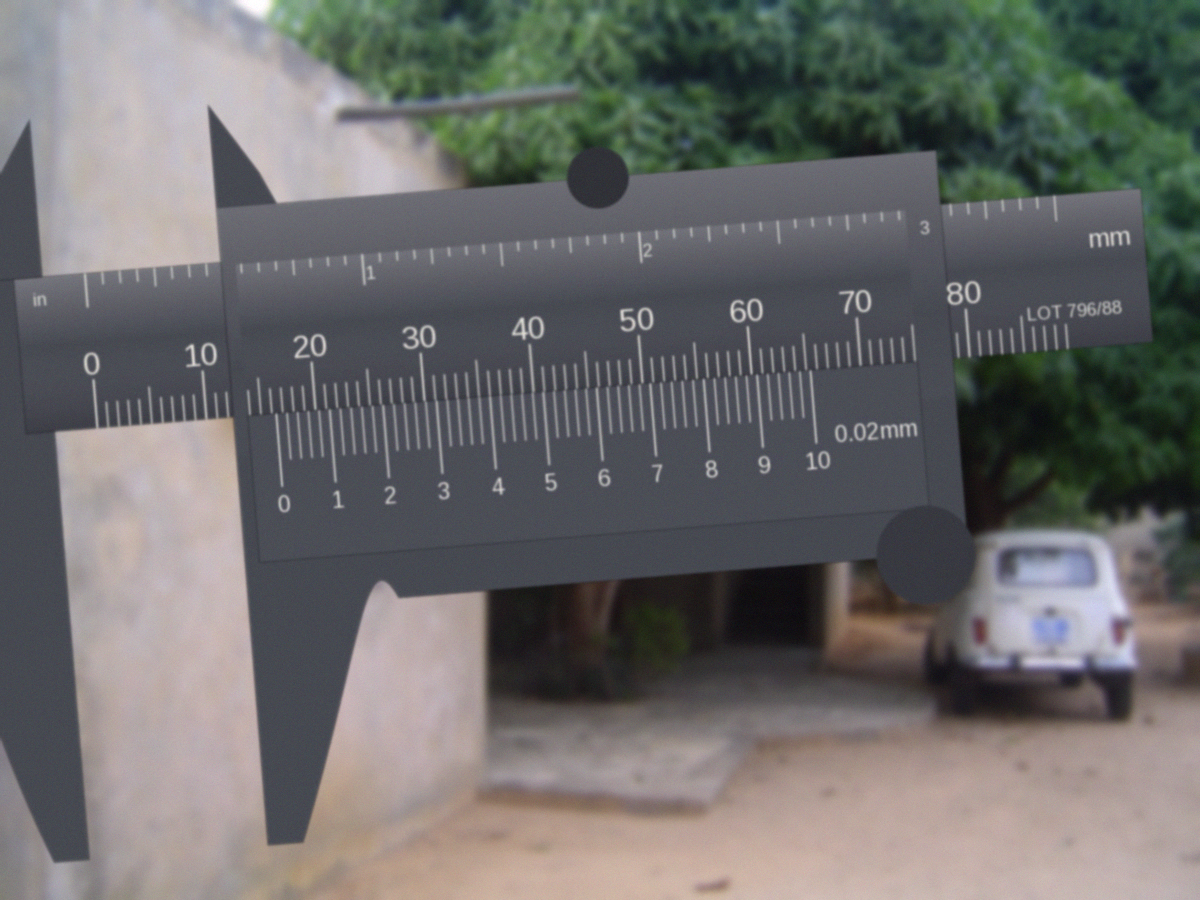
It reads 16.4 mm
